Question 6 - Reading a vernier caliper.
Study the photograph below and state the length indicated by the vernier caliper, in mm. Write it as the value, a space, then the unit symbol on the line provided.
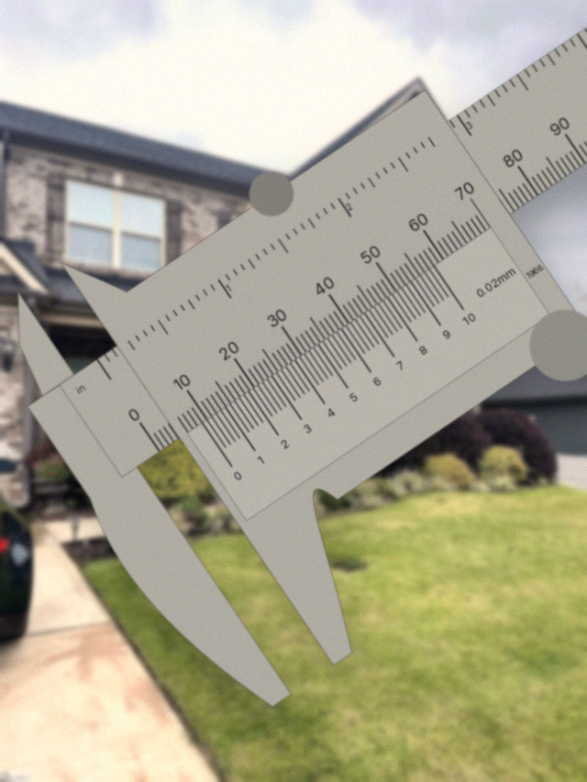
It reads 9.0 mm
